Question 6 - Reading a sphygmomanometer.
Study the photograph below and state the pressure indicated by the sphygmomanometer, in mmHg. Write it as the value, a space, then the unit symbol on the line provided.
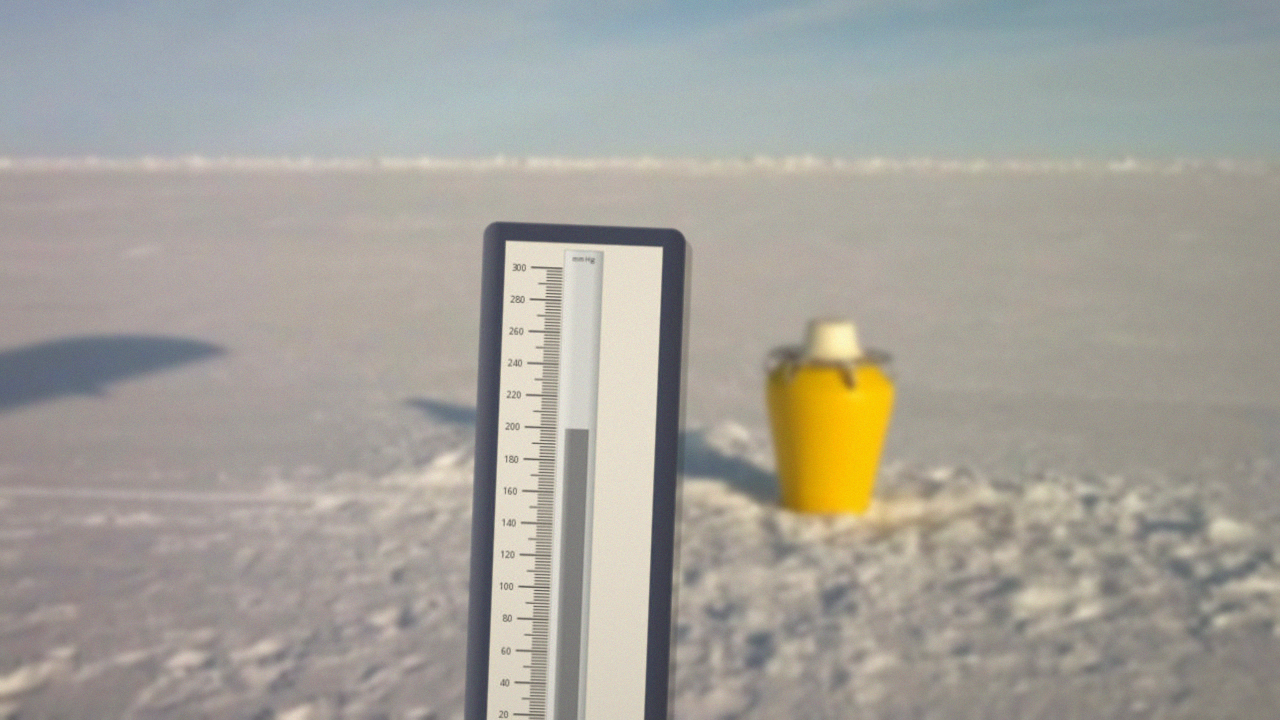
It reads 200 mmHg
